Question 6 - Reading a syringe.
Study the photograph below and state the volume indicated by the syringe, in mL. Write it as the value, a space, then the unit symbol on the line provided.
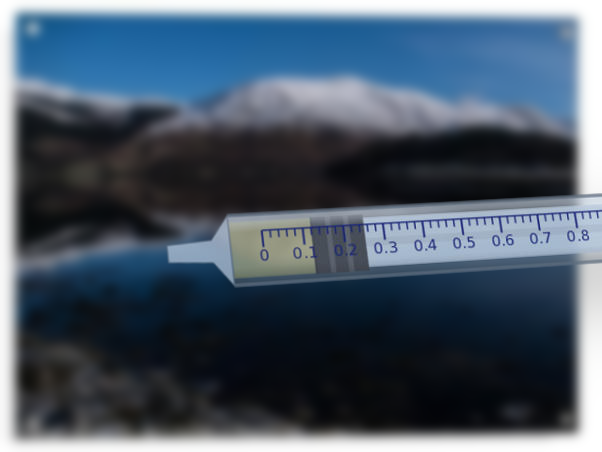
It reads 0.12 mL
